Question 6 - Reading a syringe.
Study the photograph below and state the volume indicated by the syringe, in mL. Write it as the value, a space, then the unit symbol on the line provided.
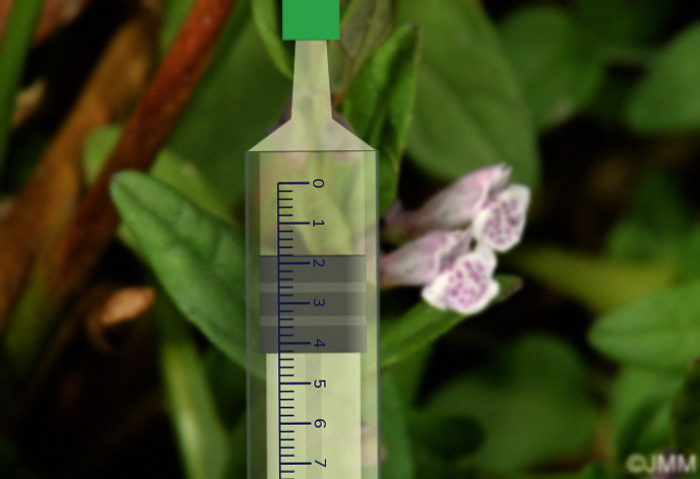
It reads 1.8 mL
